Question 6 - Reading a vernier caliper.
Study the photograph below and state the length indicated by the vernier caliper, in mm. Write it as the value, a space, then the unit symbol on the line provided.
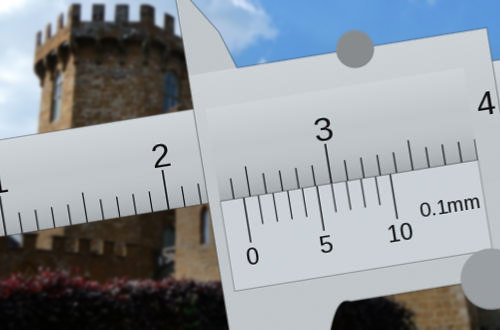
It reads 24.6 mm
